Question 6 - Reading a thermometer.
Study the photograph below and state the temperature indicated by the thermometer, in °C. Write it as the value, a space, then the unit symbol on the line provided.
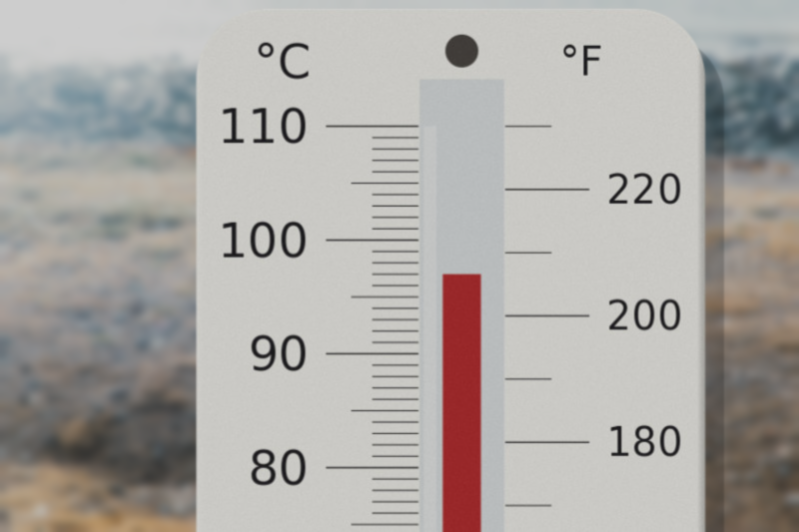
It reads 97 °C
